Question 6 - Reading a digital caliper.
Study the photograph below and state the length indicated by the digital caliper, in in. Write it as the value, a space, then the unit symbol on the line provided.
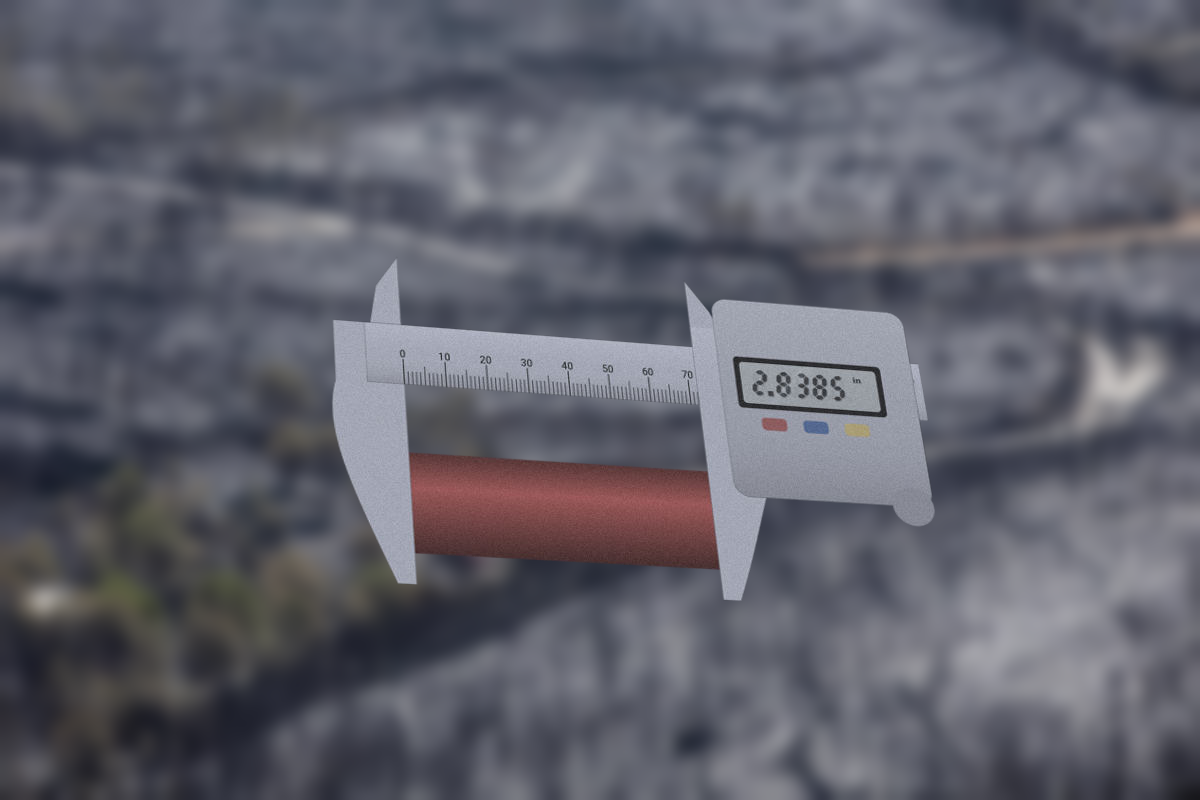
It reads 2.8385 in
